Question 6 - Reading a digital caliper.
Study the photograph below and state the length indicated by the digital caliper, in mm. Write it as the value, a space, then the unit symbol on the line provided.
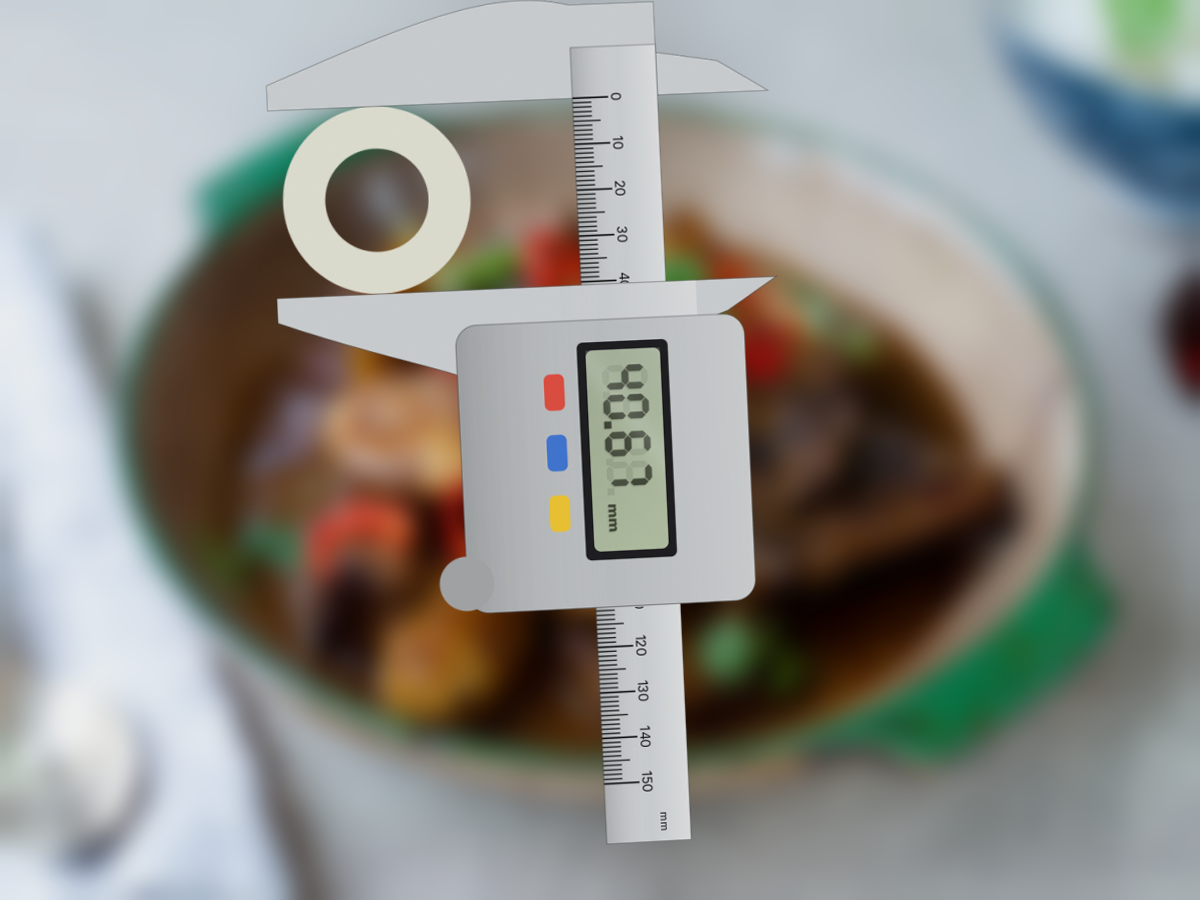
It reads 40.67 mm
